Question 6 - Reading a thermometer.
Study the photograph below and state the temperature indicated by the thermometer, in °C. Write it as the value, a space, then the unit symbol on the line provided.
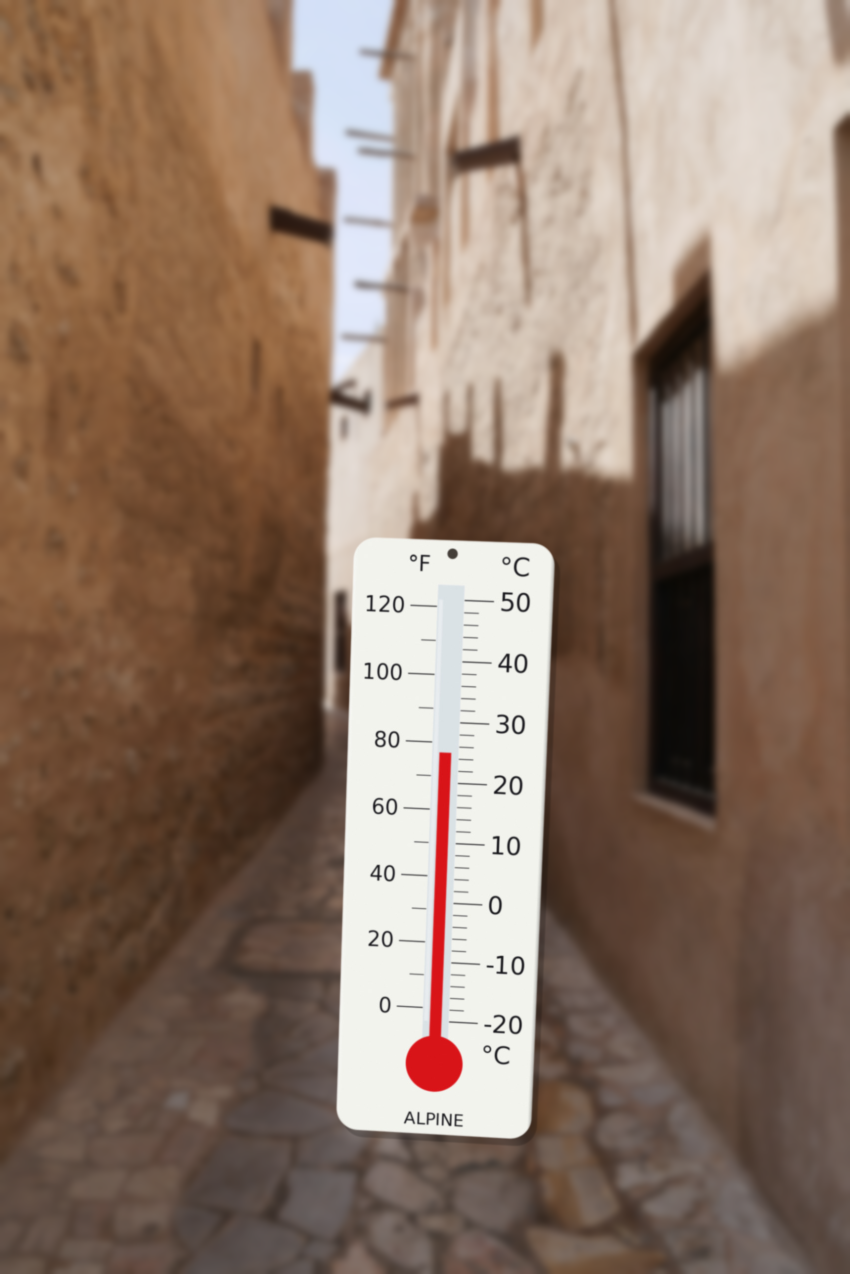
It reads 25 °C
